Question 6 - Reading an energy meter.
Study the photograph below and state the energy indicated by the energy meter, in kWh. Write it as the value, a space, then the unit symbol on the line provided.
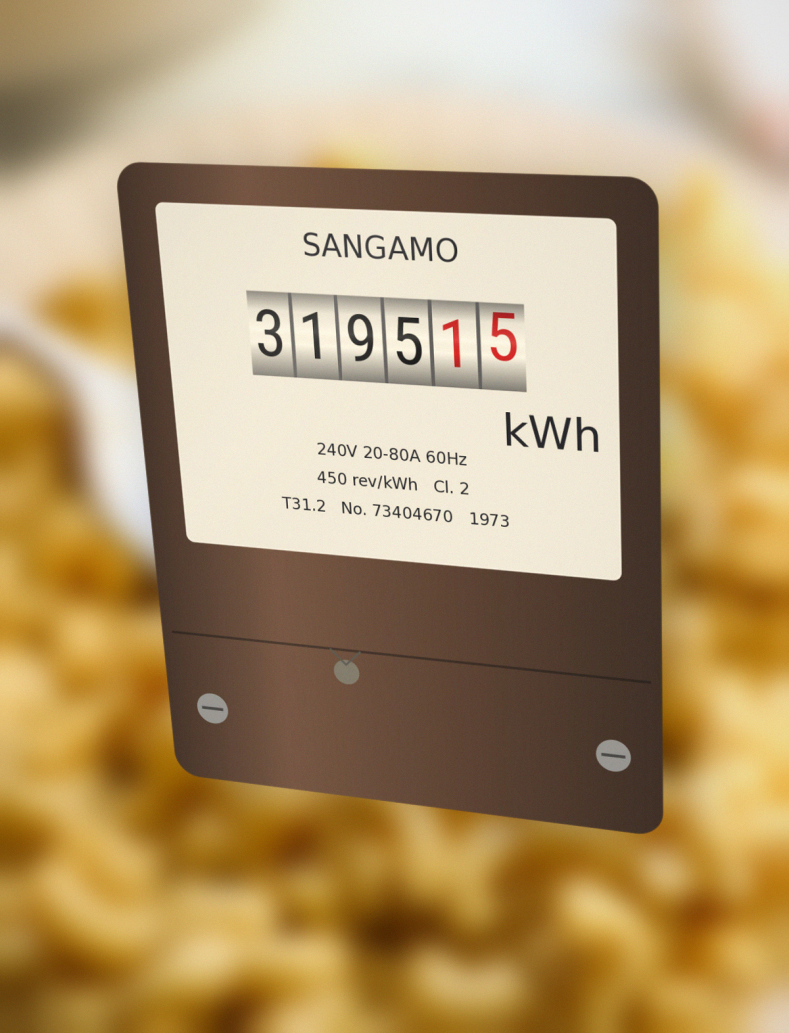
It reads 3195.15 kWh
